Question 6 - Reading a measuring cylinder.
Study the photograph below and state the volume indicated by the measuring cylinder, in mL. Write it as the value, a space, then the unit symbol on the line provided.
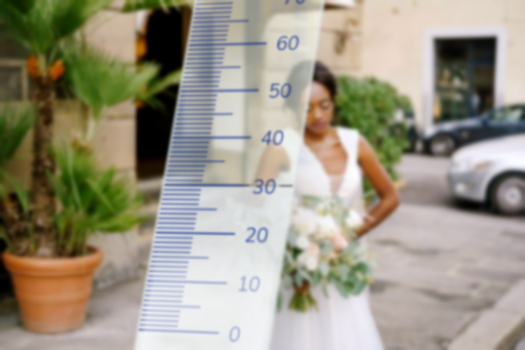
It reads 30 mL
